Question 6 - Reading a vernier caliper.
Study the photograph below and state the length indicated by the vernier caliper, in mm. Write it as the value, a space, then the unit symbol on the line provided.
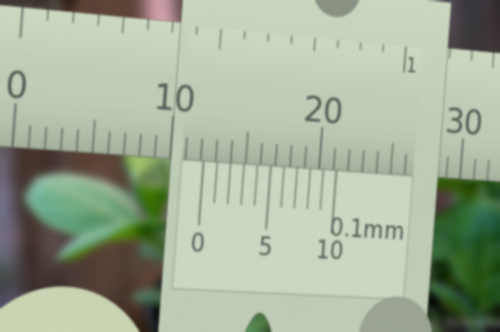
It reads 12.2 mm
